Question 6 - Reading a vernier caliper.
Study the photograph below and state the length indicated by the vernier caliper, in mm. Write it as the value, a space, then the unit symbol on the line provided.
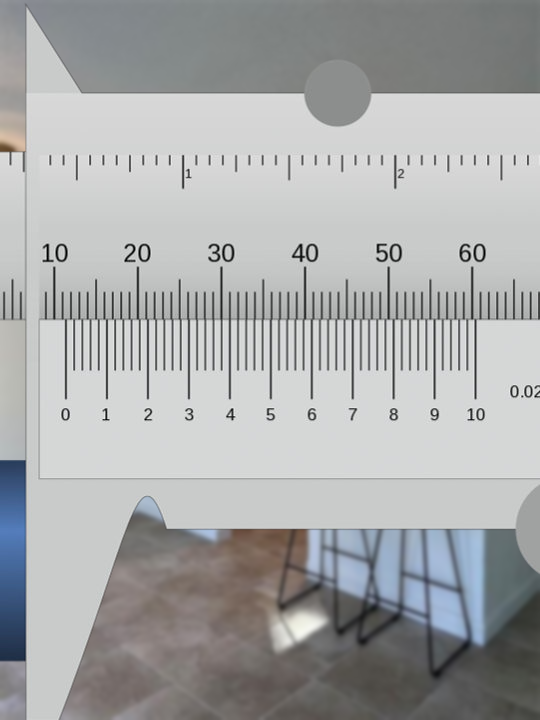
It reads 11.4 mm
